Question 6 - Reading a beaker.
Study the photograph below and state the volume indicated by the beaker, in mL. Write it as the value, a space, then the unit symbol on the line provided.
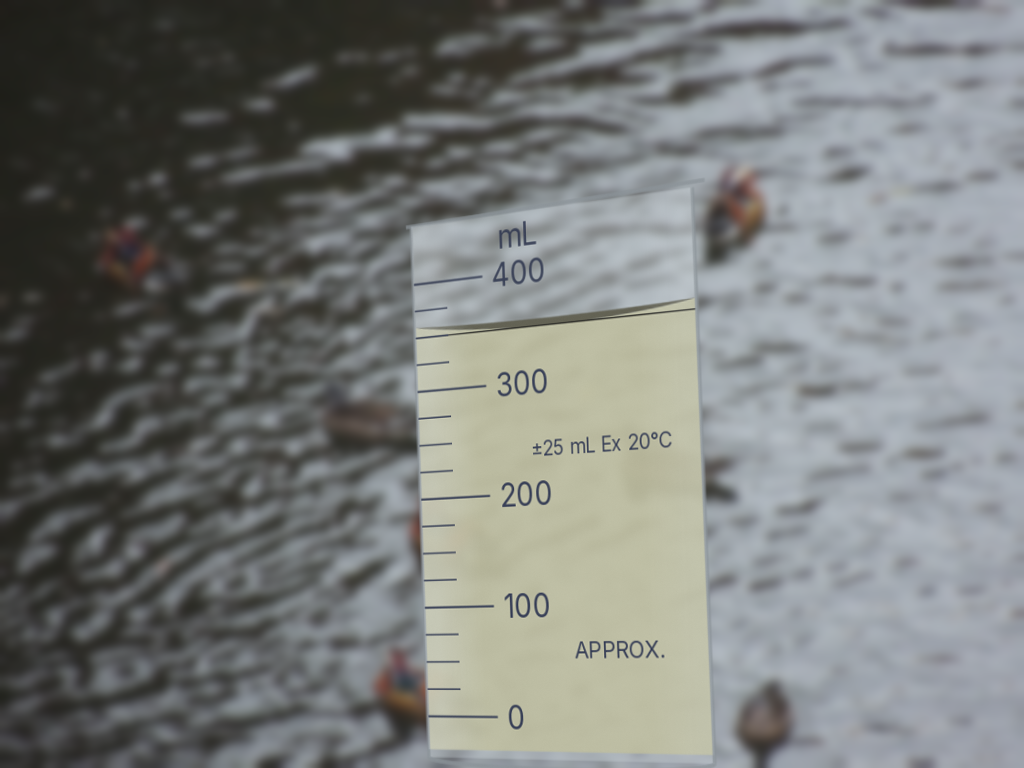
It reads 350 mL
